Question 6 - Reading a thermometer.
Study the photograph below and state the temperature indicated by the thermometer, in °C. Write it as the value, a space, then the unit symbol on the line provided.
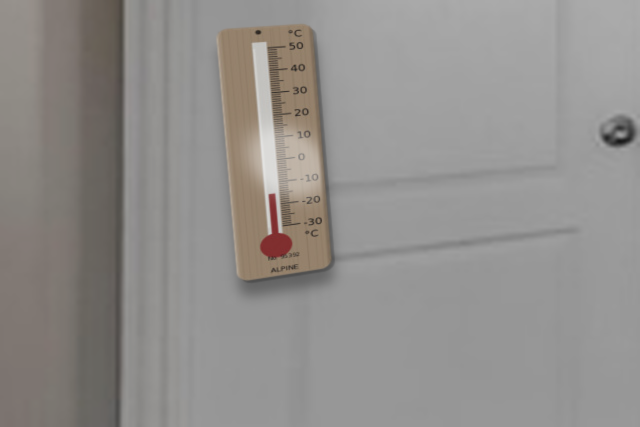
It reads -15 °C
